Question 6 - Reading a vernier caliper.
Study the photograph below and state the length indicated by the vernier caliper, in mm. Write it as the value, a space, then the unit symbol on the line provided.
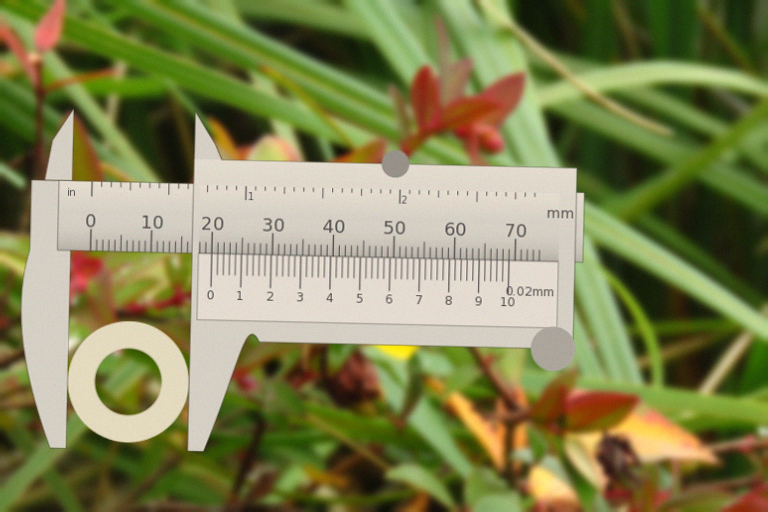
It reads 20.0 mm
